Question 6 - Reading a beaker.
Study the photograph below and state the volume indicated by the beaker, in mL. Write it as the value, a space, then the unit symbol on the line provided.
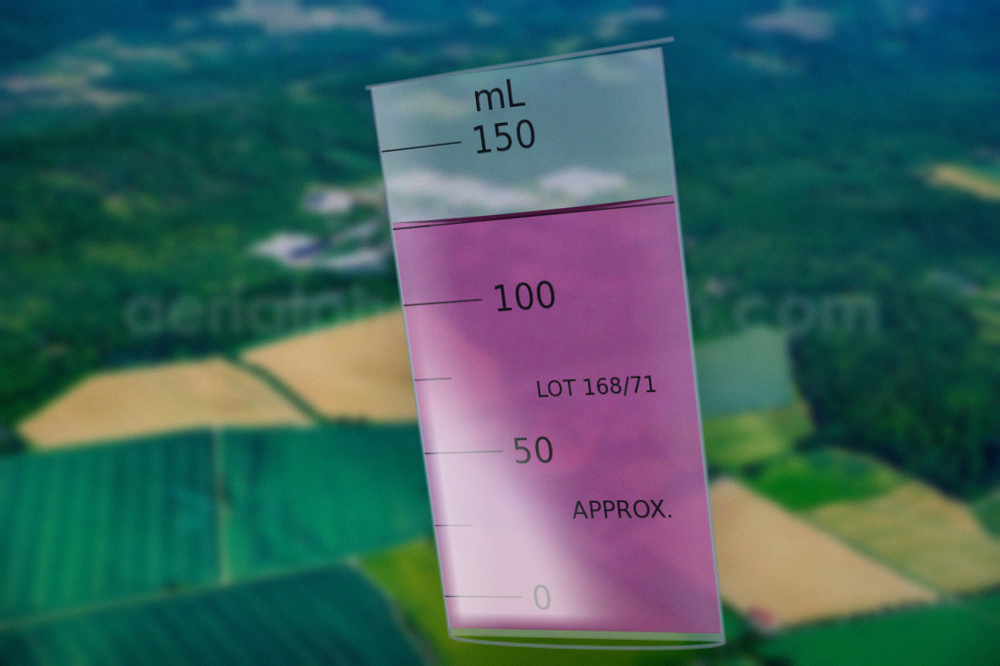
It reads 125 mL
